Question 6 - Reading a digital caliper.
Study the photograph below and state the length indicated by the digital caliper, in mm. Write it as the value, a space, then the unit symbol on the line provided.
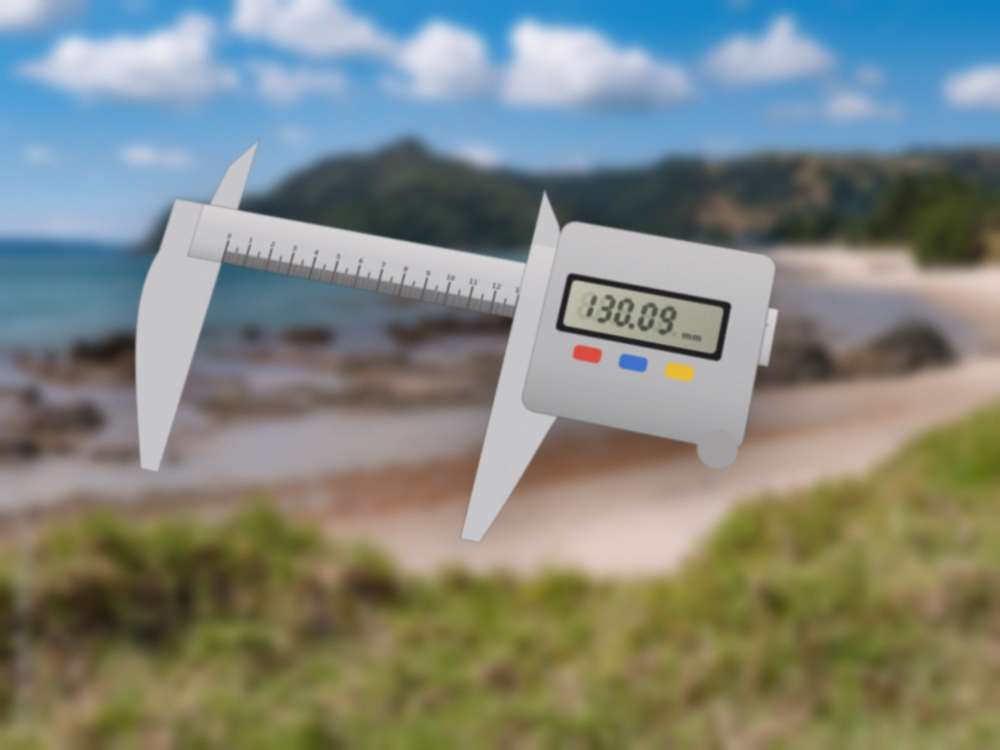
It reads 130.09 mm
